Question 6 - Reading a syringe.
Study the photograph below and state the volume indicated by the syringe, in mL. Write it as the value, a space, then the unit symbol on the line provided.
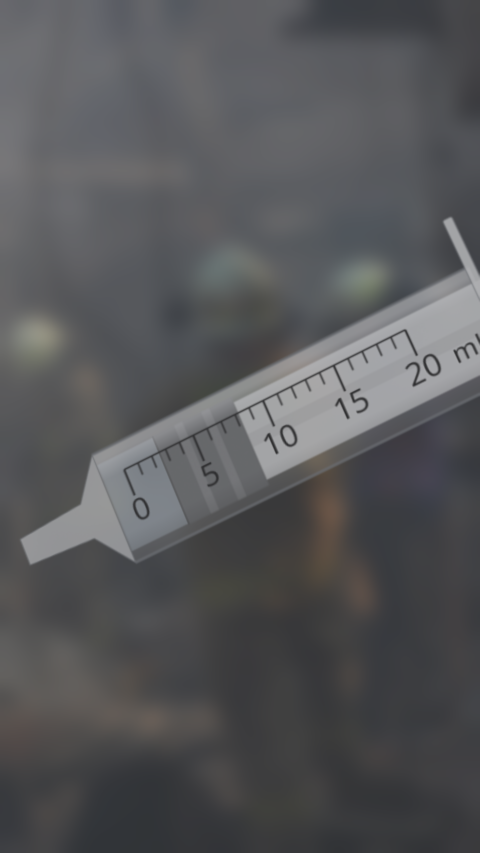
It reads 2.5 mL
